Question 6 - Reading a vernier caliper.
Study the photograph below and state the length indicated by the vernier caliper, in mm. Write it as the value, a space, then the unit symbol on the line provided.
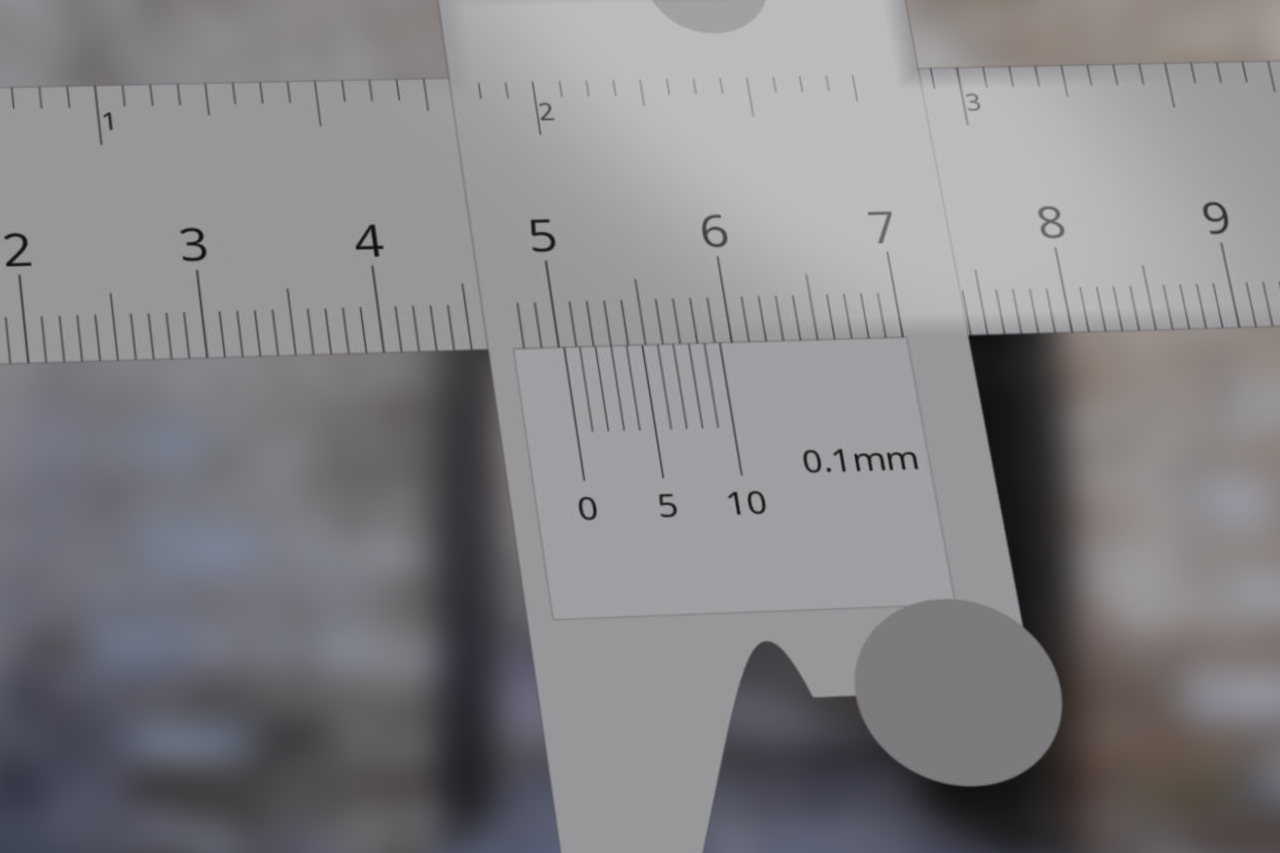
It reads 50.3 mm
